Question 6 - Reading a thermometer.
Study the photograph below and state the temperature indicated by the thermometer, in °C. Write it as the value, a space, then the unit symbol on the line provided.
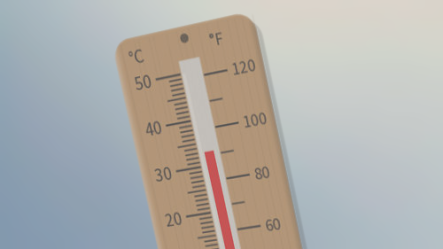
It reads 33 °C
